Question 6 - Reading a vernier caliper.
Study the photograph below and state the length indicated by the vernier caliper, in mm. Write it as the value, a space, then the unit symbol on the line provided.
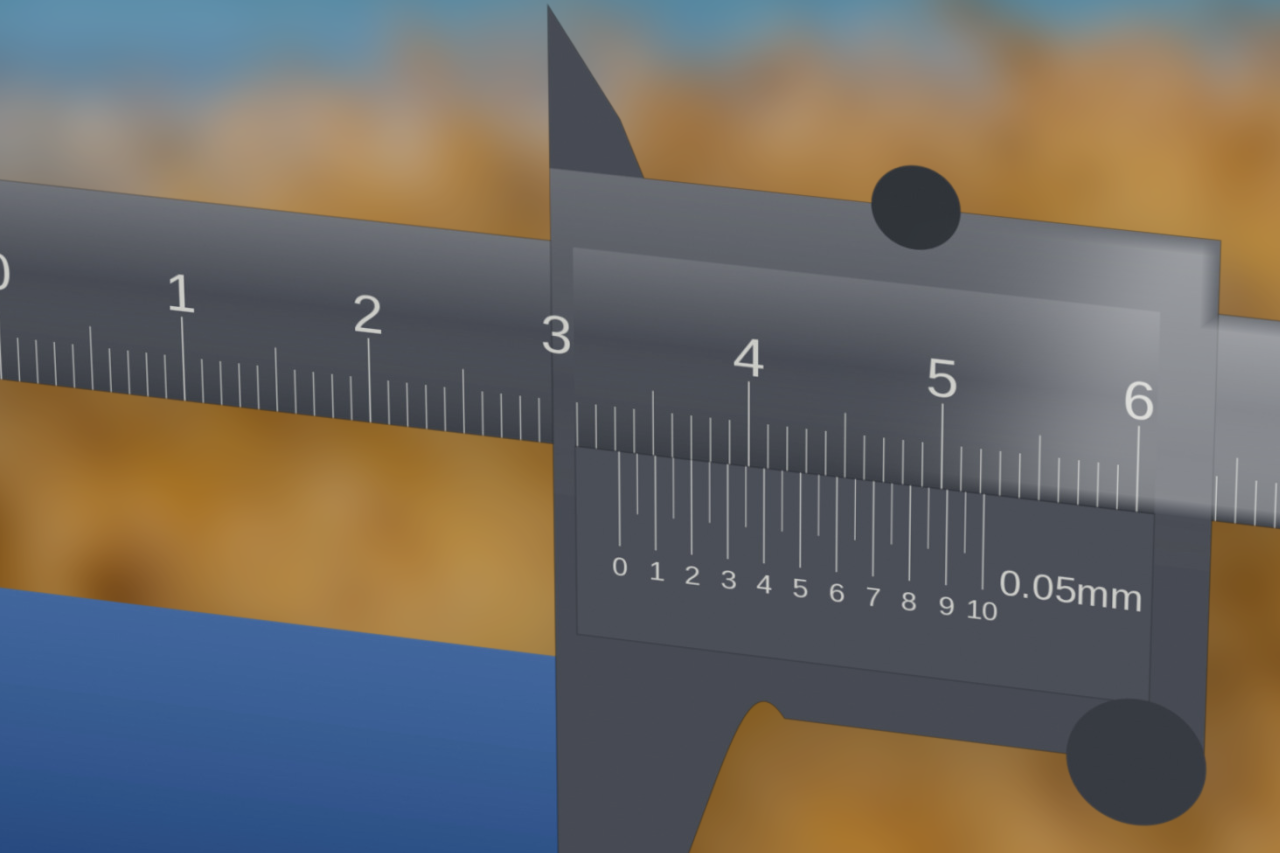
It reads 33.2 mm
